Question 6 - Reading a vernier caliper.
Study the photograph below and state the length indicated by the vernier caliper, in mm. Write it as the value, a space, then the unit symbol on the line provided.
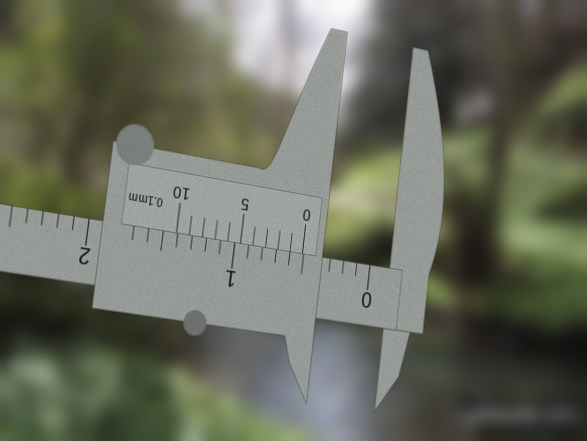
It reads 5.1 mm
